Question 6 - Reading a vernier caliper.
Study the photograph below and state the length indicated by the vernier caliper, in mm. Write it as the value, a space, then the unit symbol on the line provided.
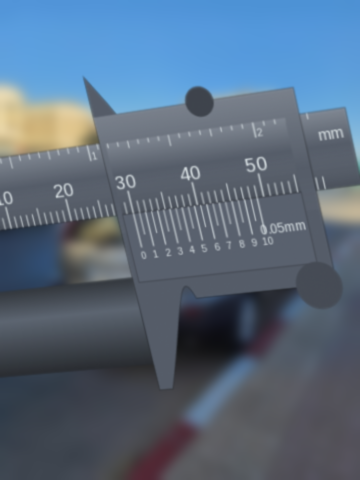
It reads 30.0 mm
